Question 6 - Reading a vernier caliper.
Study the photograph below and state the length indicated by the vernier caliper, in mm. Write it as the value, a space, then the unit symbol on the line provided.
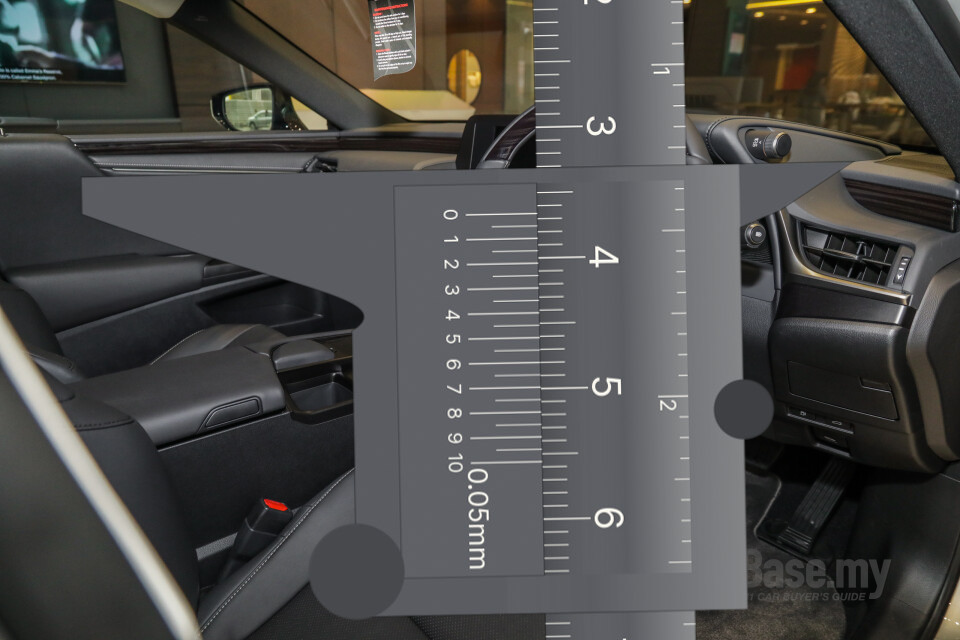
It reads 36.6 mm
